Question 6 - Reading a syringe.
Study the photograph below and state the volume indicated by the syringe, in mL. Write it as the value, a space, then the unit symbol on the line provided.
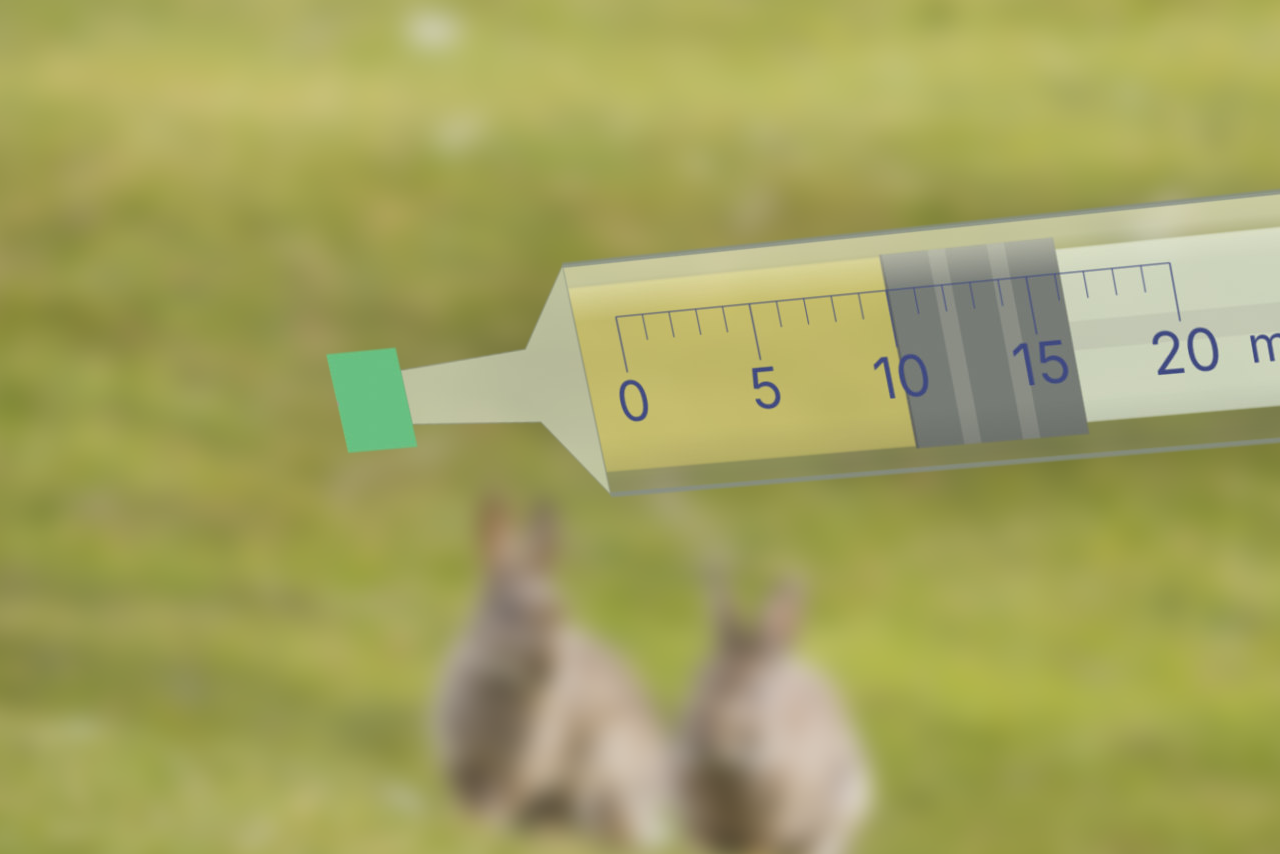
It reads 10 mL
